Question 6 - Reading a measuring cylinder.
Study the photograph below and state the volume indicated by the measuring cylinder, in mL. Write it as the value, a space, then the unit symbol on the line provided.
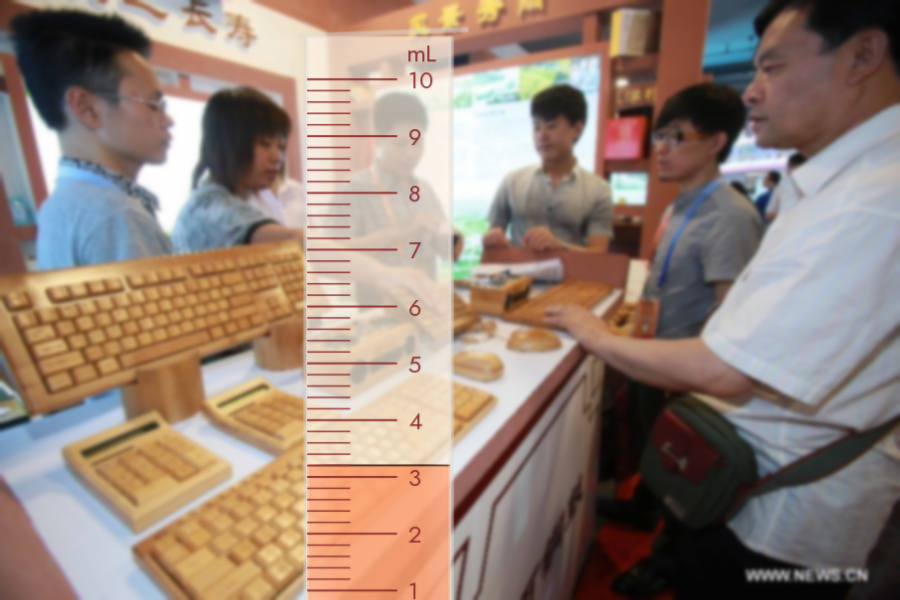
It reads 3.2 mL
